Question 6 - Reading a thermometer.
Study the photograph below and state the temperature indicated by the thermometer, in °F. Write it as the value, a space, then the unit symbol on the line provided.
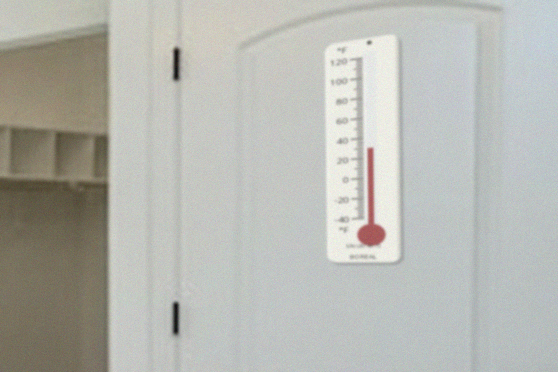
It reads 30 °F
